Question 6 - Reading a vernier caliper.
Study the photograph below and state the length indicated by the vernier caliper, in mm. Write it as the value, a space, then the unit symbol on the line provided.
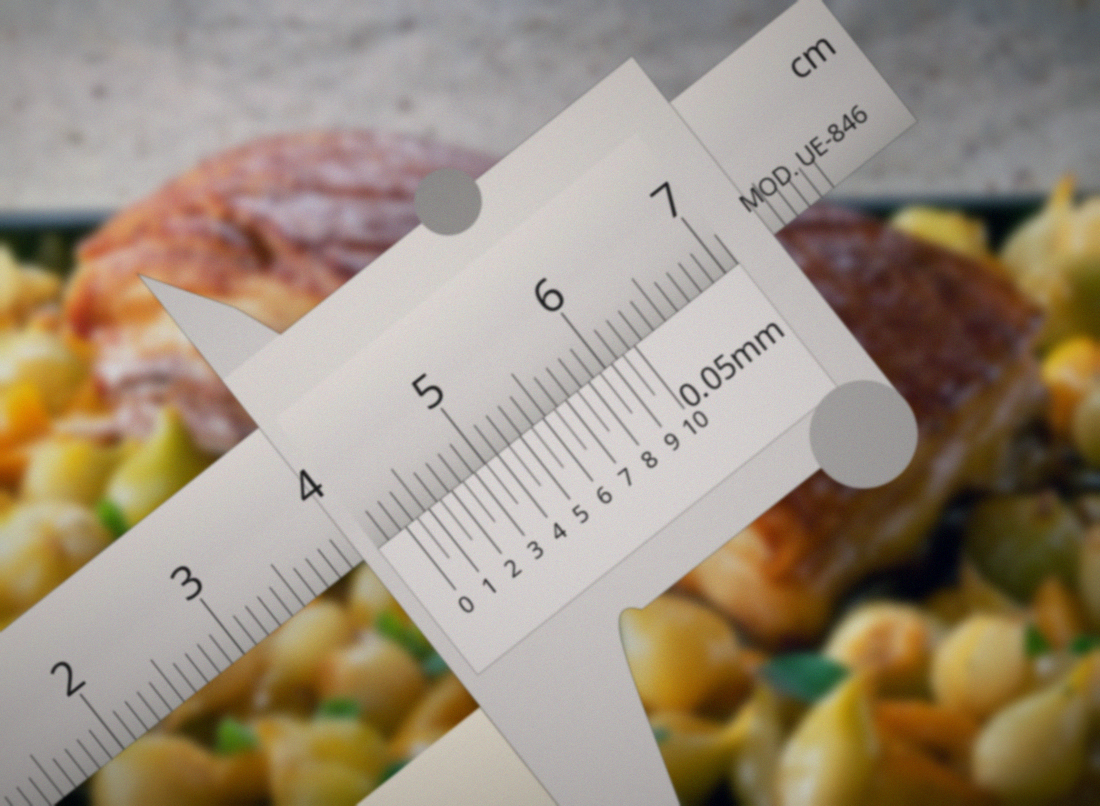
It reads 43.4 mm
